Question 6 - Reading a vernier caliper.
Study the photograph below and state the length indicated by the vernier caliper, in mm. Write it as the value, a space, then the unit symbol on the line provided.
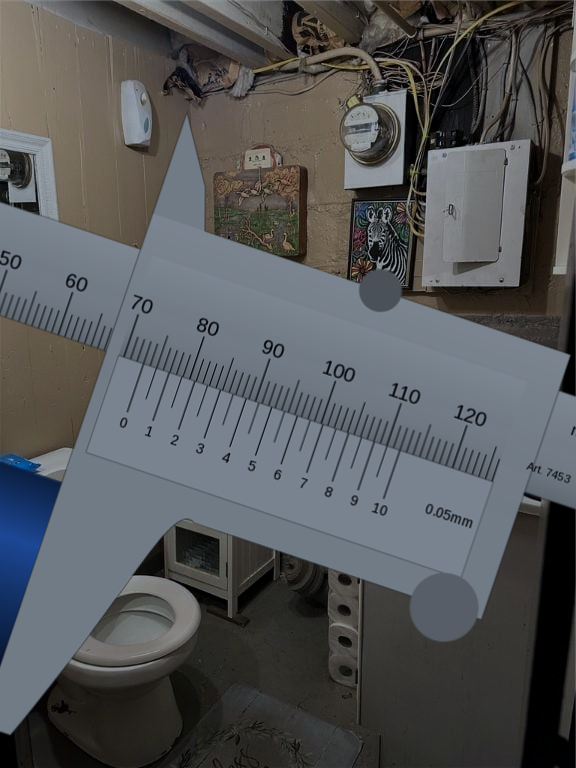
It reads 73.0 mm
